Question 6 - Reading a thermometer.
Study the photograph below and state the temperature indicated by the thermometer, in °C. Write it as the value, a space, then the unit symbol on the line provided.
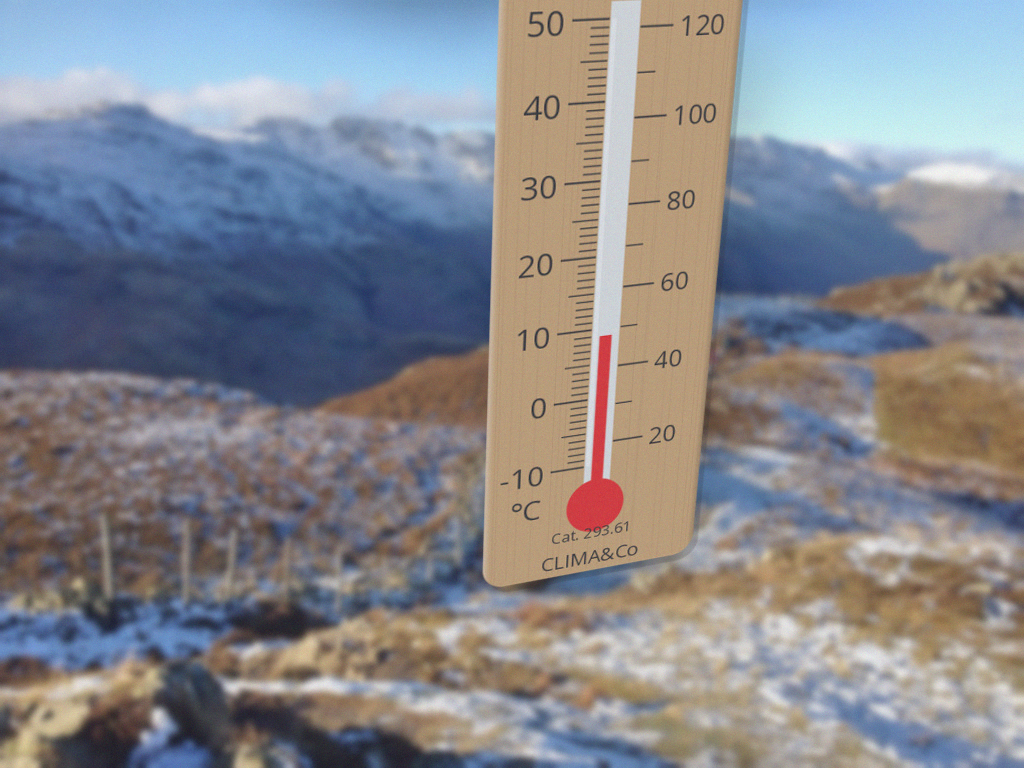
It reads 9 °C
